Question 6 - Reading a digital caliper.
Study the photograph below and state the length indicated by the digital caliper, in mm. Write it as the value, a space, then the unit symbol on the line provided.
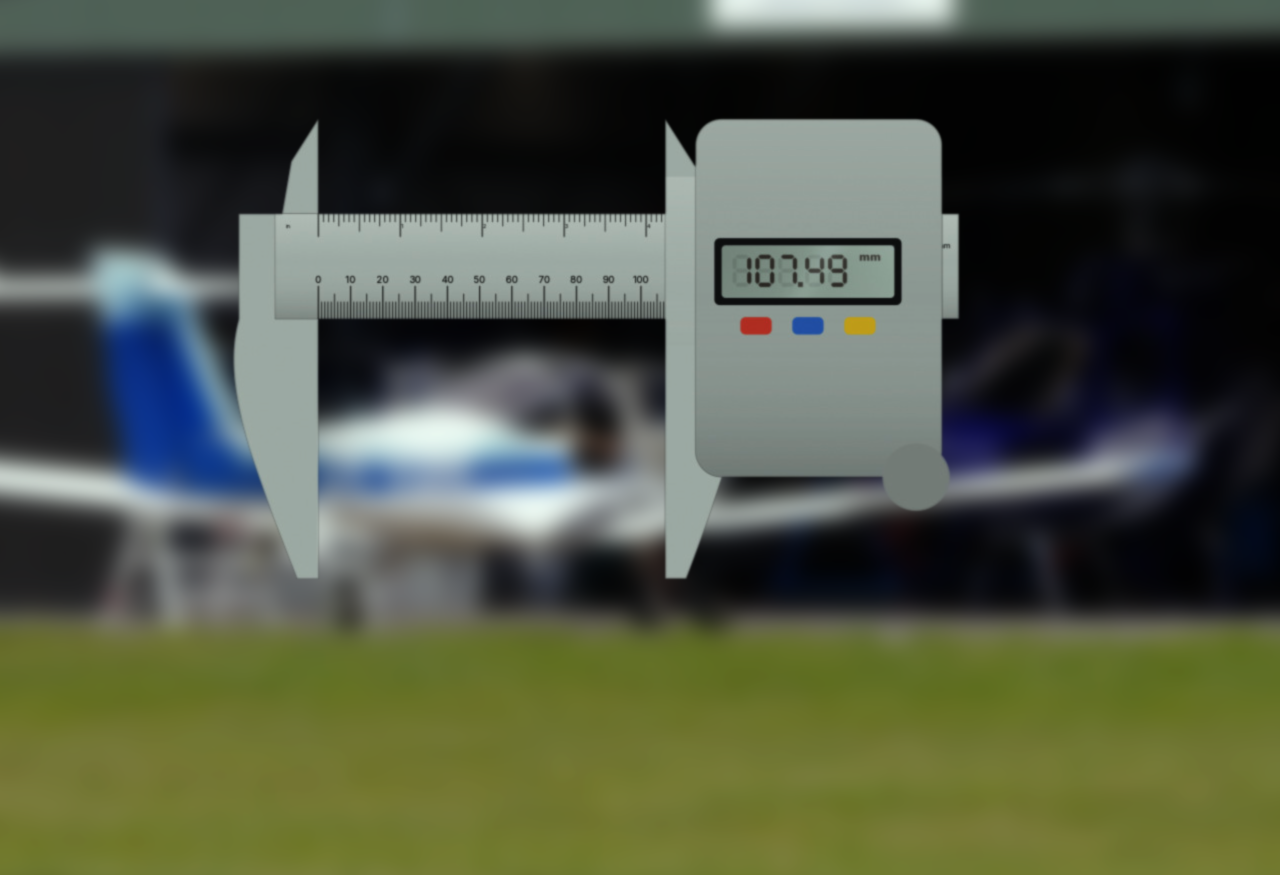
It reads 107.49 mm
